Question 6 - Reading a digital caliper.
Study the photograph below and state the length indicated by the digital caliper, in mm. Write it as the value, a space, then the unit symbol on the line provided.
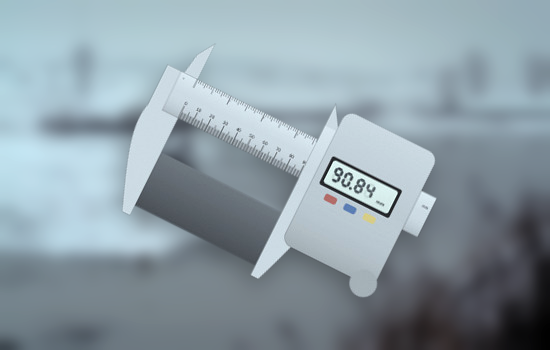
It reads 90.84 mm
